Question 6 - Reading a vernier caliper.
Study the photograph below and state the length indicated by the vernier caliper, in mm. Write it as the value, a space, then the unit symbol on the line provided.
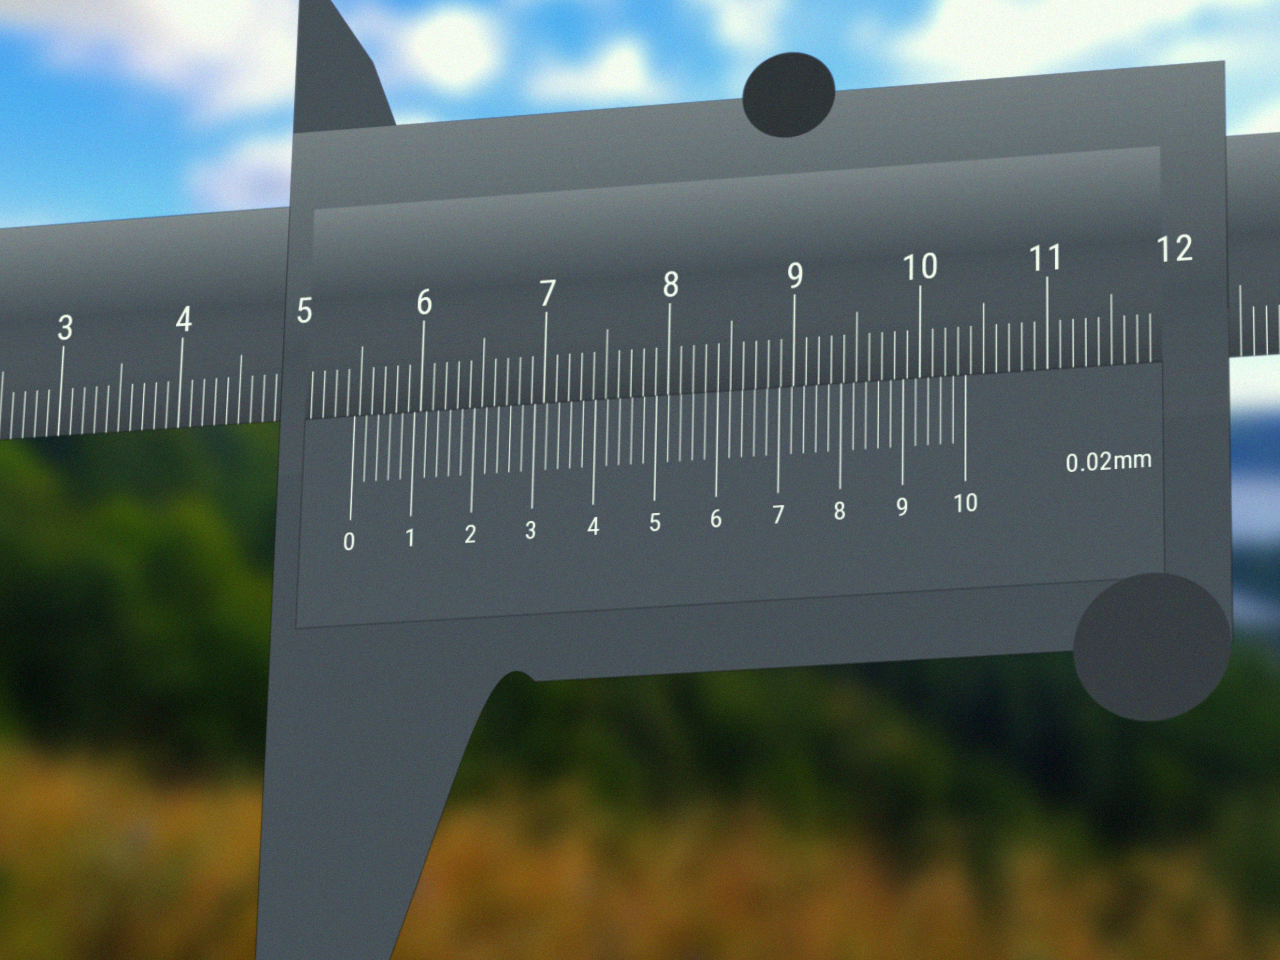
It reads 54.6 mm
